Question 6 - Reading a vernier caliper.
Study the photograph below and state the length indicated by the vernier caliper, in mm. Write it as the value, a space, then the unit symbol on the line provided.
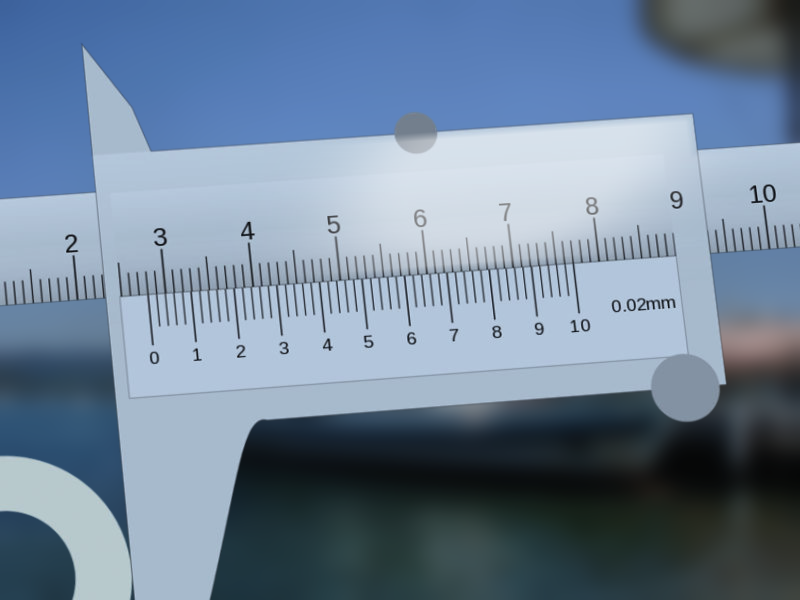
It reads 28.0 mm
